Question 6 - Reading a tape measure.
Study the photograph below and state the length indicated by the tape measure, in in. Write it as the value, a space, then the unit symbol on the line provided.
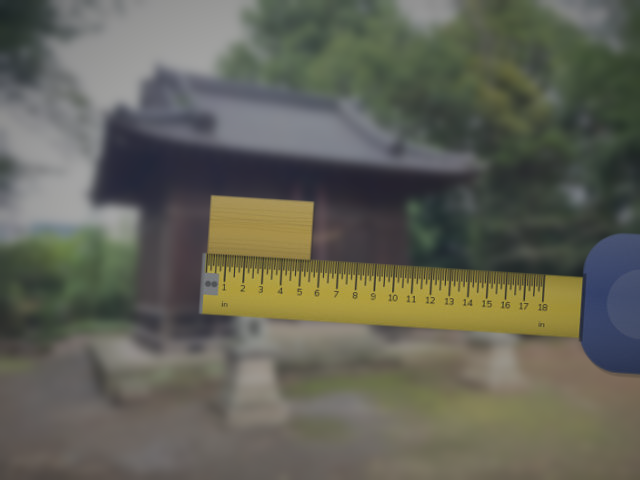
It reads 5.5 in
